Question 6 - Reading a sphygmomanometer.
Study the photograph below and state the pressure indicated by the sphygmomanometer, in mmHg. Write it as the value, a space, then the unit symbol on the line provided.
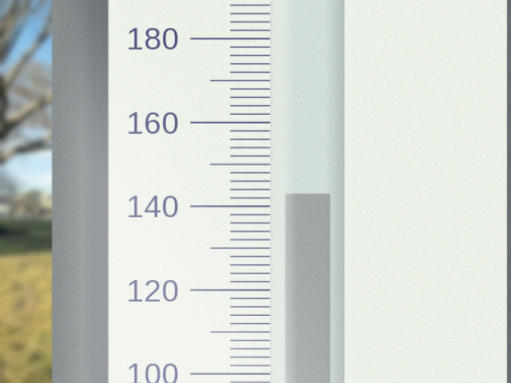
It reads 143 mmHg
